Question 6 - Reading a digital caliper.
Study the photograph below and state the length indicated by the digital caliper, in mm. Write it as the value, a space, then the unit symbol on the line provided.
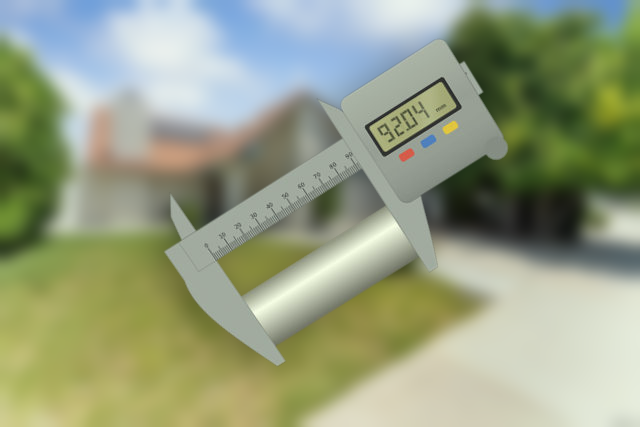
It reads 92.04 mm
